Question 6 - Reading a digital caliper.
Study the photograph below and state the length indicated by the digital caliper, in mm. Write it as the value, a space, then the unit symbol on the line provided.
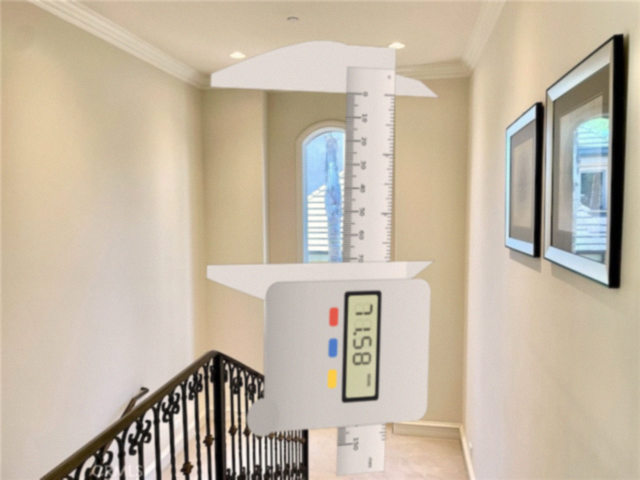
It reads 71.58 mm
